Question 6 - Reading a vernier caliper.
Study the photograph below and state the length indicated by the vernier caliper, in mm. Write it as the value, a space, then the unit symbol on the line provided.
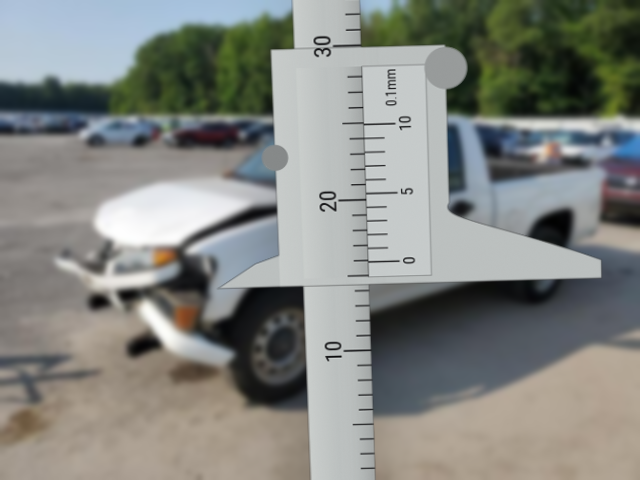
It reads 15.9 mm
